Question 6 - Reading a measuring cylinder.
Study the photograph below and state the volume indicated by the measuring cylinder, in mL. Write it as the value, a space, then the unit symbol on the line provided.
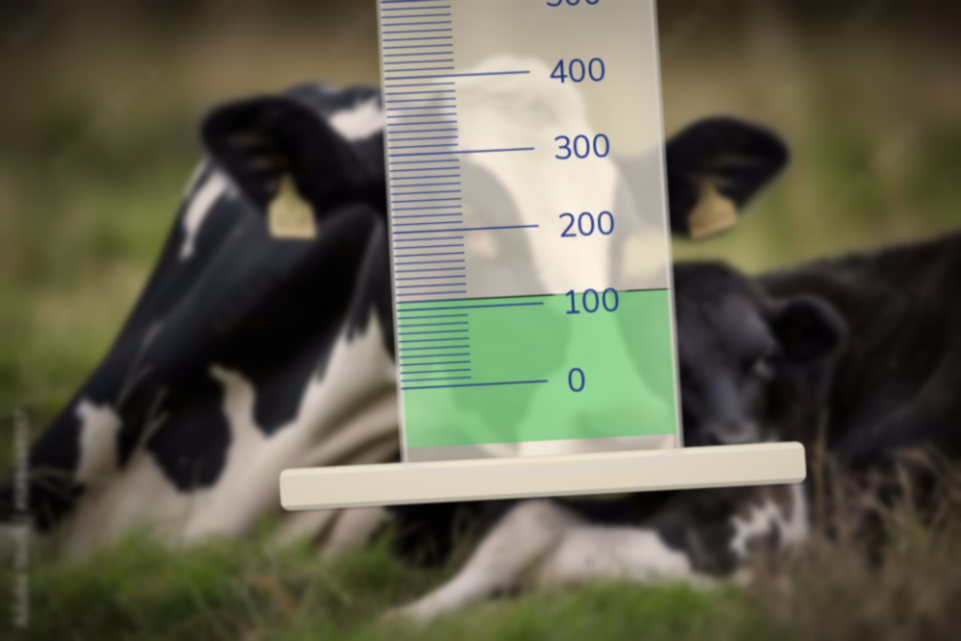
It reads 110 mL
